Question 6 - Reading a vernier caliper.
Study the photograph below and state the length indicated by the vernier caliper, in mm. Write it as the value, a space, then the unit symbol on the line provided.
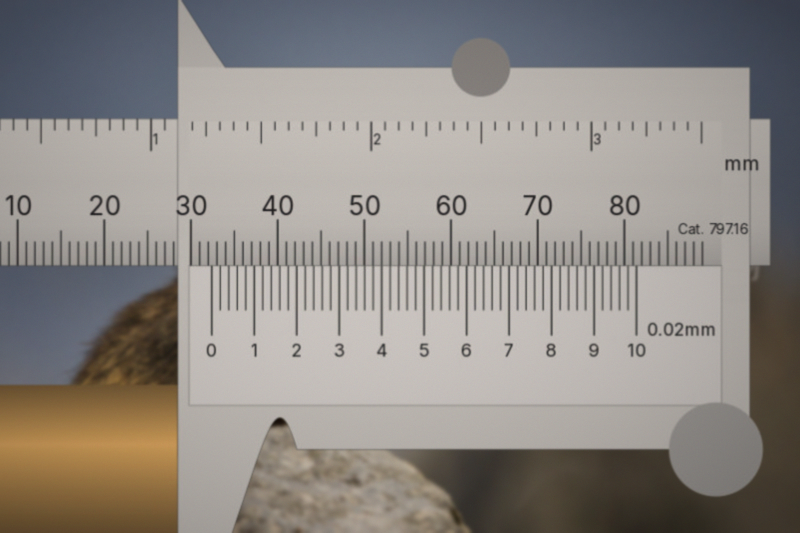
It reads 32.4 mm
